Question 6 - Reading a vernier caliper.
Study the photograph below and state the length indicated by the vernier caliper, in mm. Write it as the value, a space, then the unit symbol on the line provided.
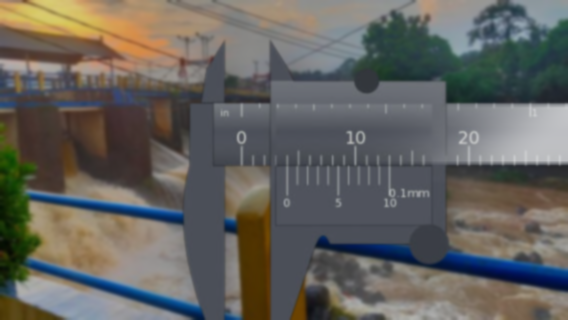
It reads 4.0 mm
